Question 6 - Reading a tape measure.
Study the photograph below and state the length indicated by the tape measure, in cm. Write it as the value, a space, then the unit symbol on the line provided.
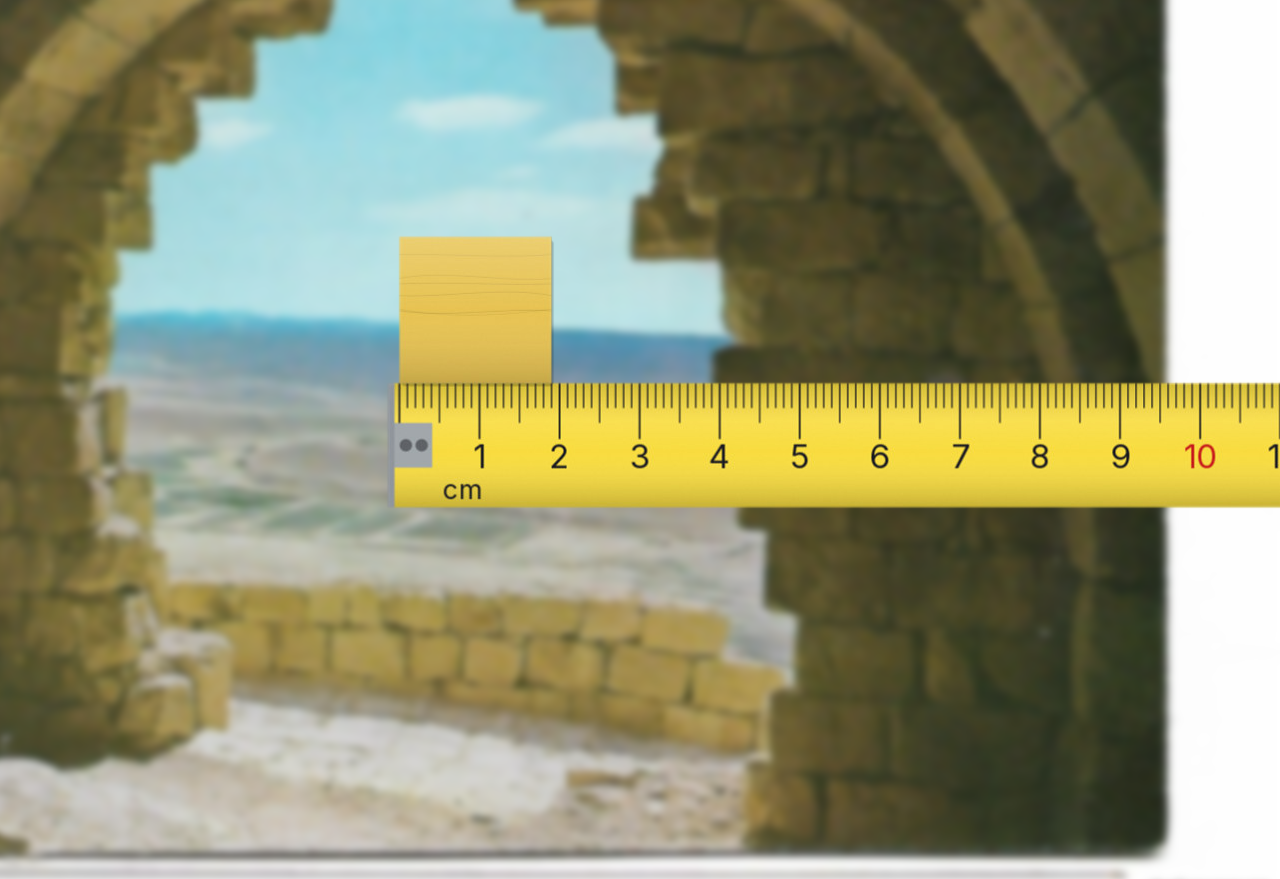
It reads 1.9 cm
